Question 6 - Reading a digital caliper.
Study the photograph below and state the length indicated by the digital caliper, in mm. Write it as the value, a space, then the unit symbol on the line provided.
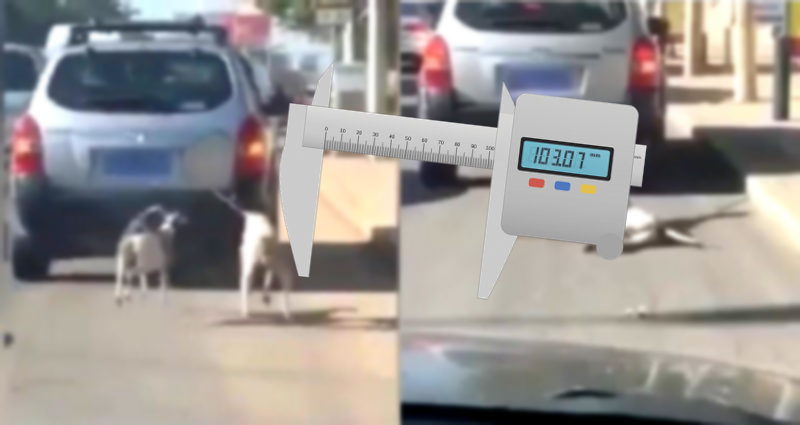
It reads 103.07 mm
